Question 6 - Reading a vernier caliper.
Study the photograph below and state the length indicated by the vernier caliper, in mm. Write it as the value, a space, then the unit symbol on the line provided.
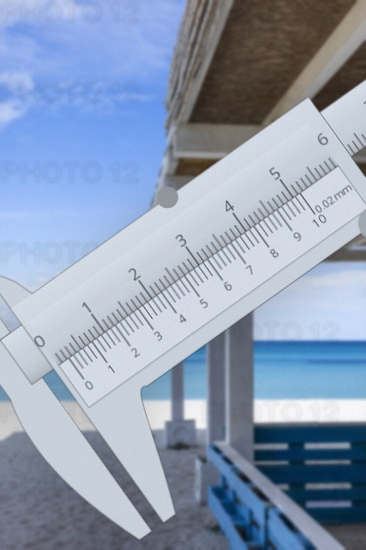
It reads 2.4 mm
